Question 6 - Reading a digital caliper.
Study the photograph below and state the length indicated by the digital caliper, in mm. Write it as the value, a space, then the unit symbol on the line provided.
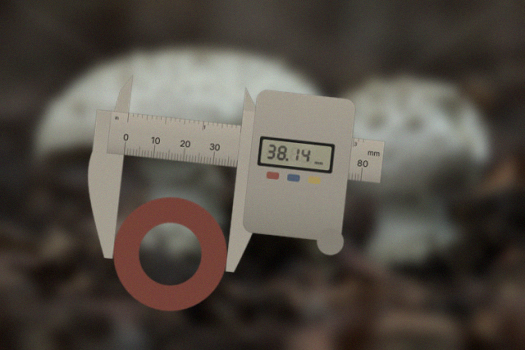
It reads 38.14 mm
